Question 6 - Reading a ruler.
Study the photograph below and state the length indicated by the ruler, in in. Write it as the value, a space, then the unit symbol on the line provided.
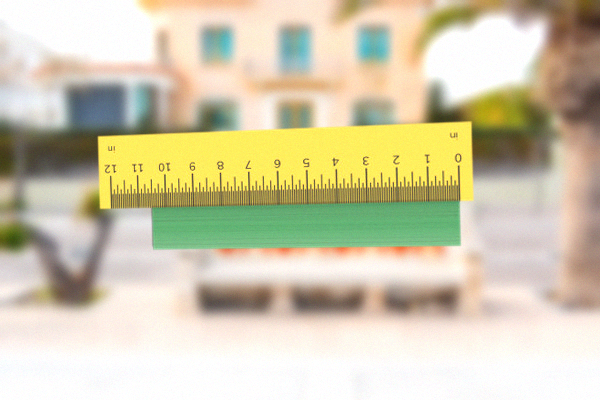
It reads 10.5 in
